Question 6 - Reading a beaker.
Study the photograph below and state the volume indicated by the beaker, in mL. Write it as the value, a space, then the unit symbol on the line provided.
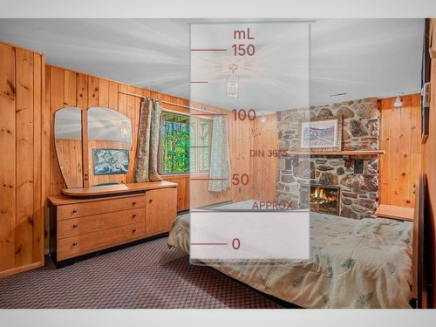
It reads 25 mL
